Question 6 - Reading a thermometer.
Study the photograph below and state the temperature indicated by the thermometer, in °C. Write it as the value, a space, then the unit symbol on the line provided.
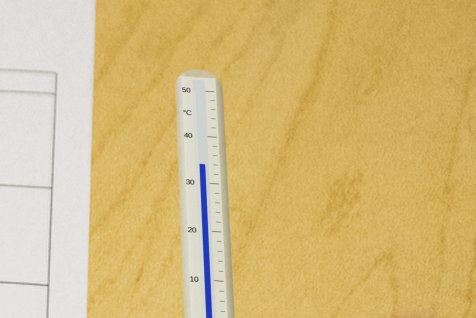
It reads 34 °C
